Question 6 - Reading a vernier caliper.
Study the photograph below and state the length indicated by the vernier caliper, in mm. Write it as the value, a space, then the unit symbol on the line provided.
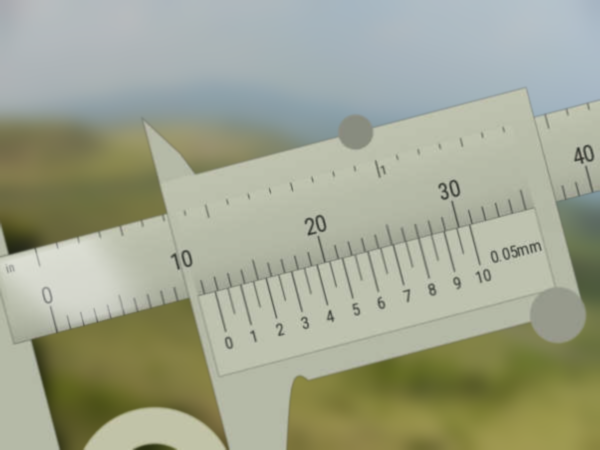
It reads 11.8 mm
